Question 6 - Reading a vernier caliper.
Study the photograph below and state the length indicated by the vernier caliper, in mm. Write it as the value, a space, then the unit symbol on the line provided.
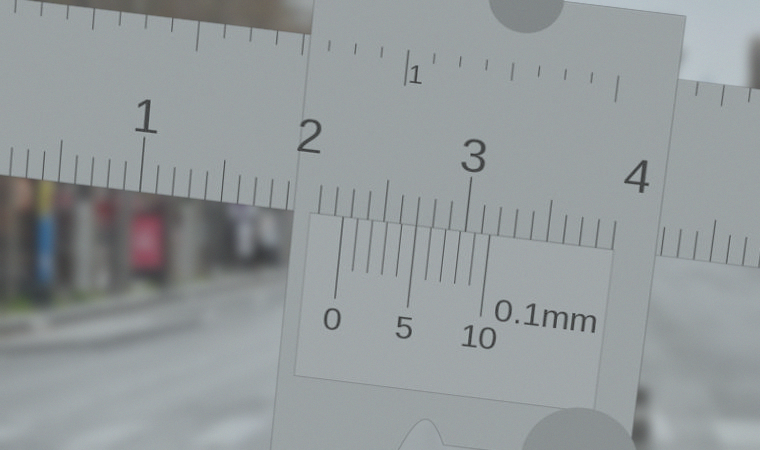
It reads 22.5 mm
